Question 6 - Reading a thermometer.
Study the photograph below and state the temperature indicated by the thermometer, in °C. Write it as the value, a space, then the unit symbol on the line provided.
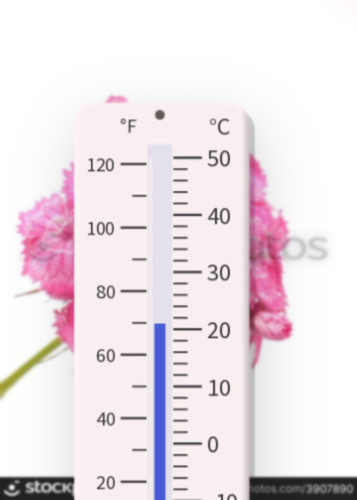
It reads 21 °C
